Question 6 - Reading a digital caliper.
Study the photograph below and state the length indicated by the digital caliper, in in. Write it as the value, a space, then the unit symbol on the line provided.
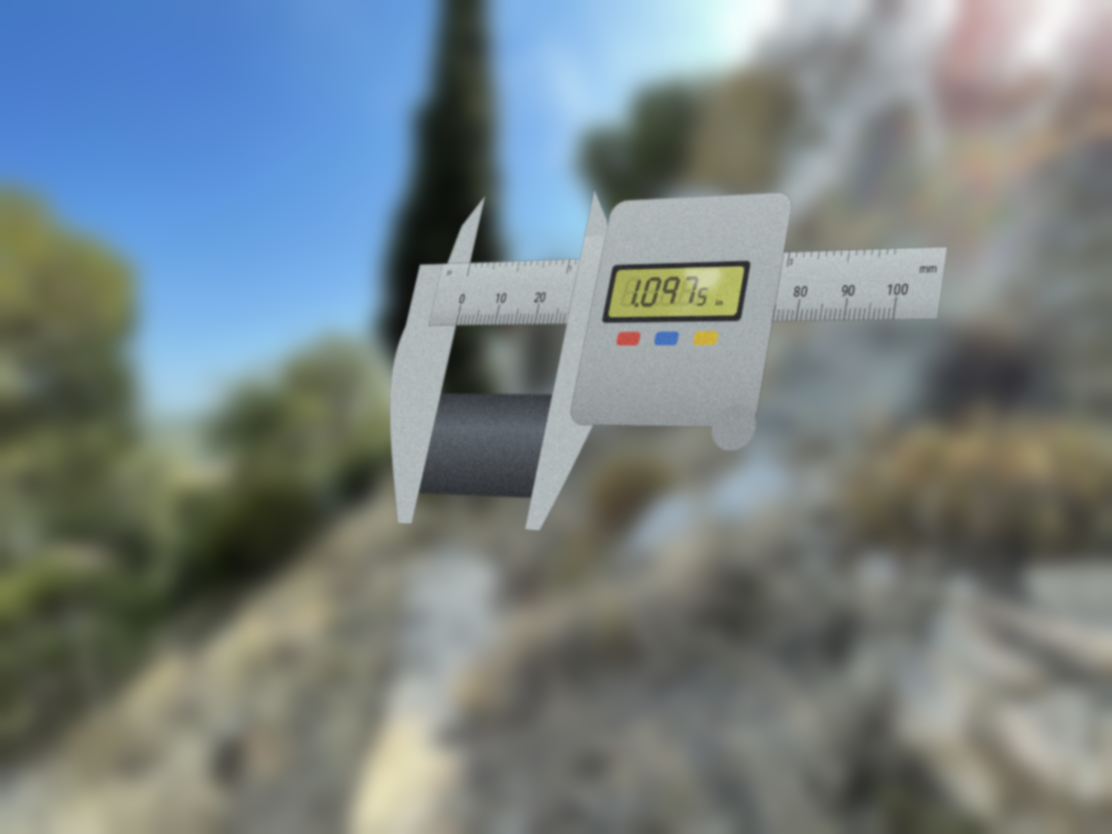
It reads 1.0975 in
